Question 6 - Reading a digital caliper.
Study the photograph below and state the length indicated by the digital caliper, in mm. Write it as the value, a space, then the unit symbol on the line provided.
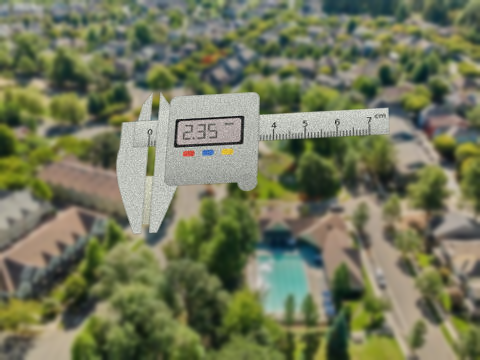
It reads 2.35 mm
